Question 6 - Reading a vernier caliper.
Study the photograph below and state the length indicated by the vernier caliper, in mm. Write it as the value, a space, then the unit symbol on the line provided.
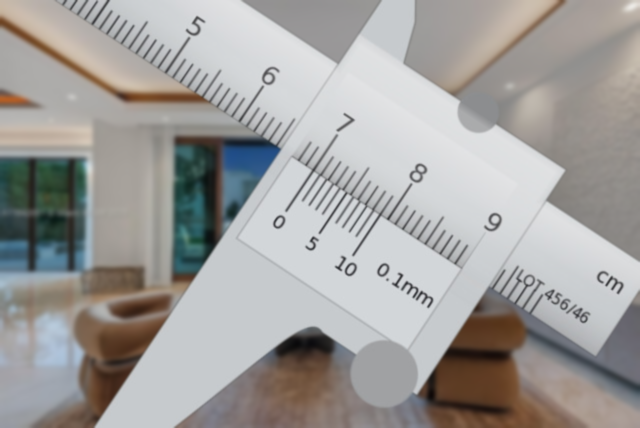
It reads 70.0 mm
